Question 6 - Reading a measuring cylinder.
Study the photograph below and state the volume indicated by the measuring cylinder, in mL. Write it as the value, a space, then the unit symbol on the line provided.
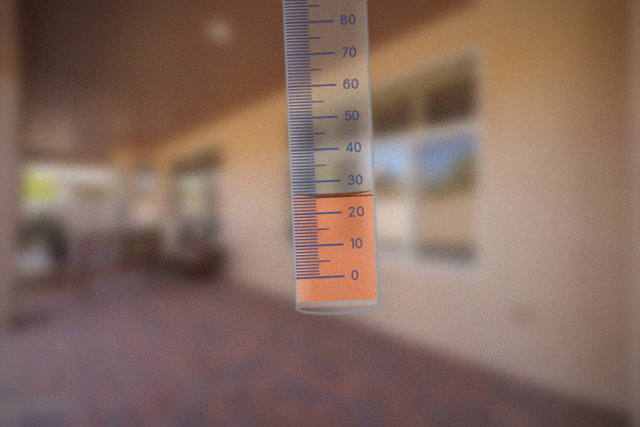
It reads 25 mL
